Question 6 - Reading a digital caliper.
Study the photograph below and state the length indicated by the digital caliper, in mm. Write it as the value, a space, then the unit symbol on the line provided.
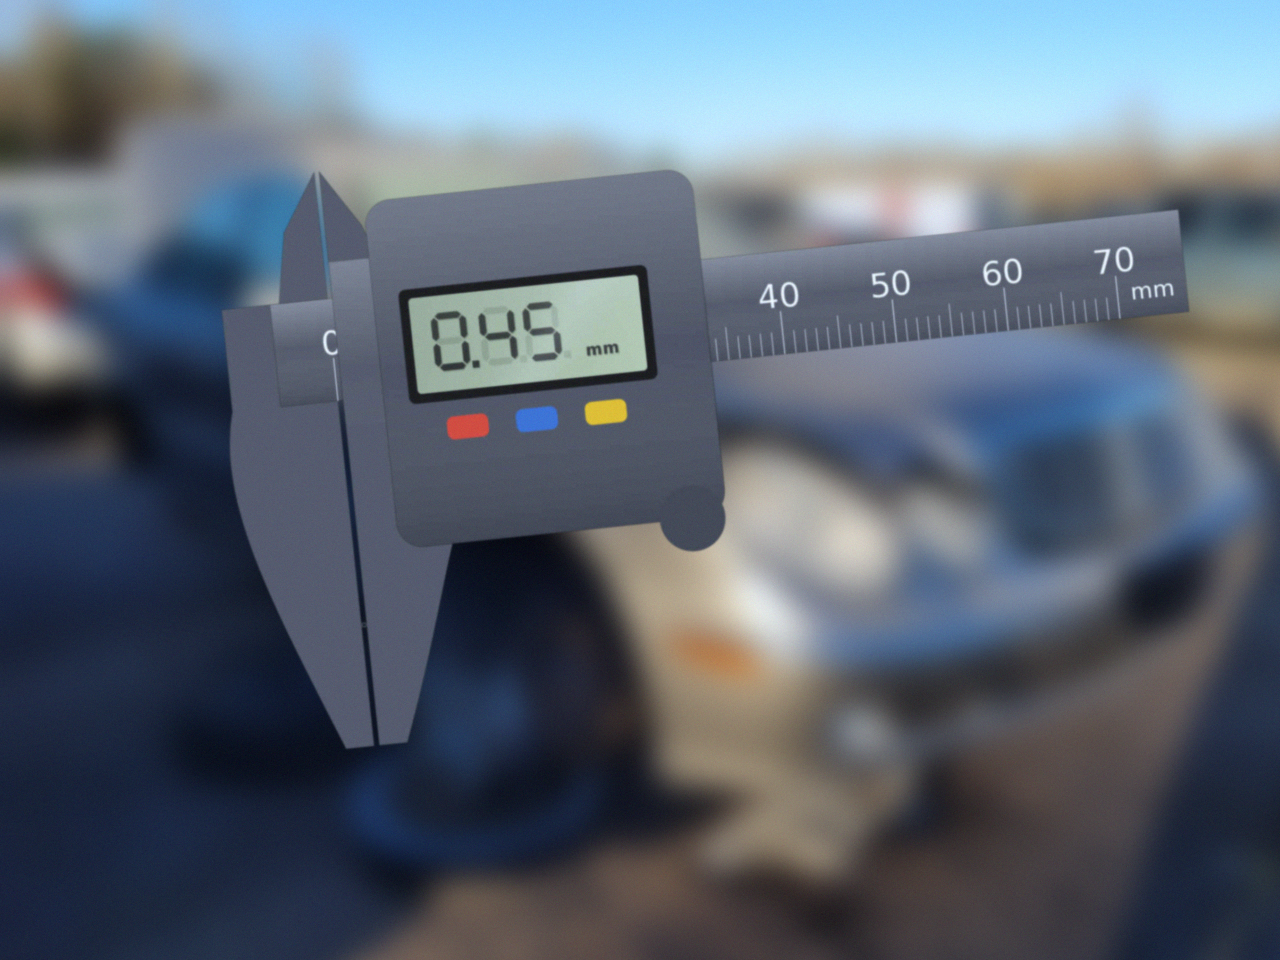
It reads 0.45 mm
